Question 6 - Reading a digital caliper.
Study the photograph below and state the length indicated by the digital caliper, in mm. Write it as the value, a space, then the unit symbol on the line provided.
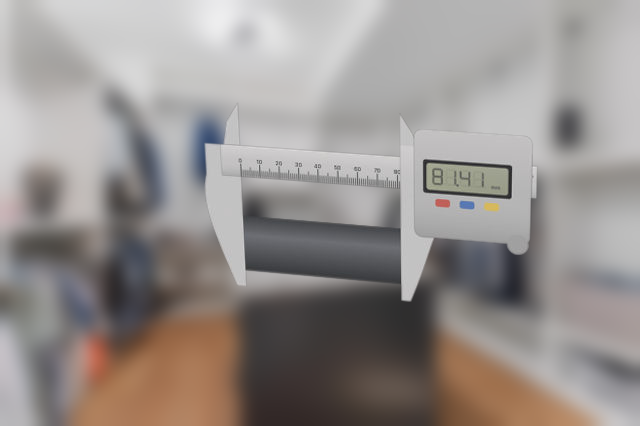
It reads 81.41 mm
